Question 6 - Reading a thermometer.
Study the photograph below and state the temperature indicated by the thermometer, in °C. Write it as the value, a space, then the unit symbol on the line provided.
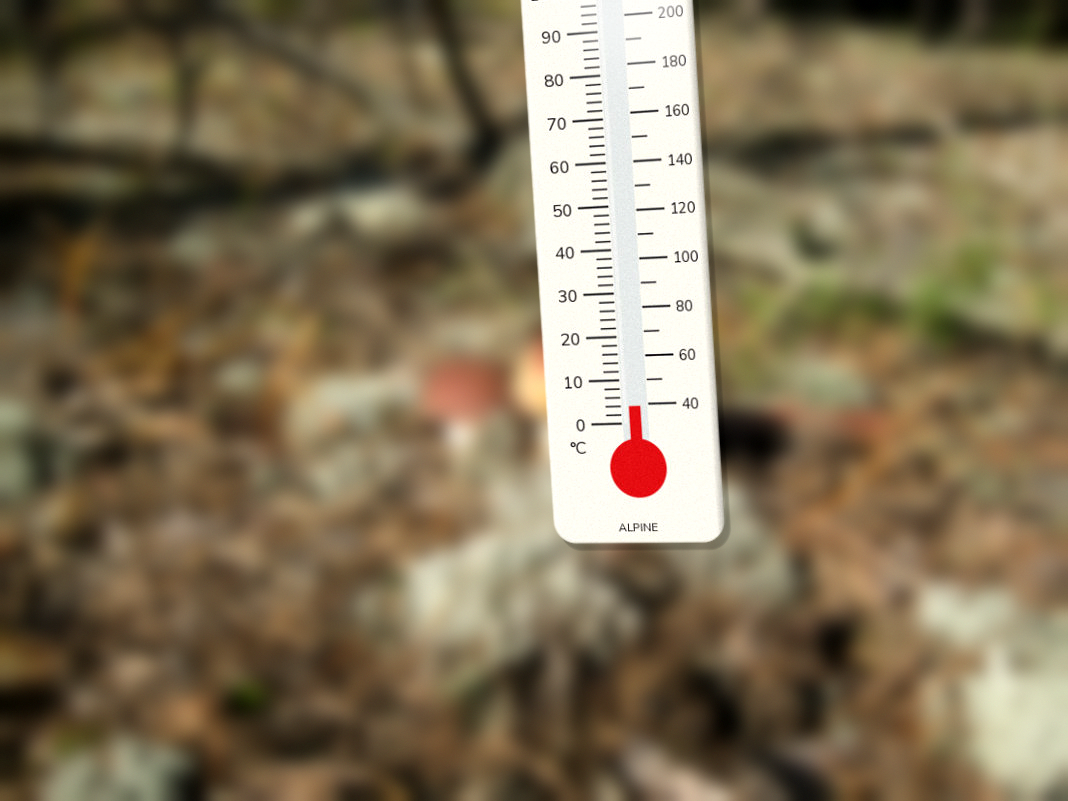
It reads 4 °C
